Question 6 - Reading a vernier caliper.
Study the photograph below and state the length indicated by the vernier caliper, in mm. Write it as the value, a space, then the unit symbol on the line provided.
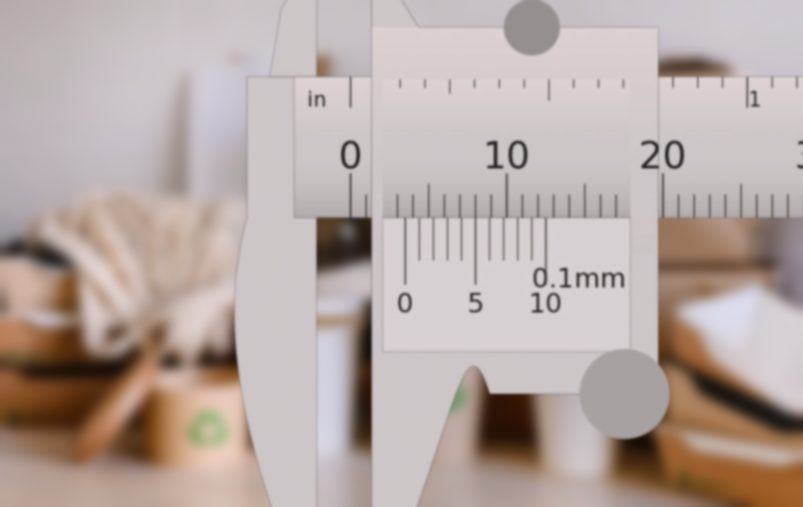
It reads 3.5 mm
